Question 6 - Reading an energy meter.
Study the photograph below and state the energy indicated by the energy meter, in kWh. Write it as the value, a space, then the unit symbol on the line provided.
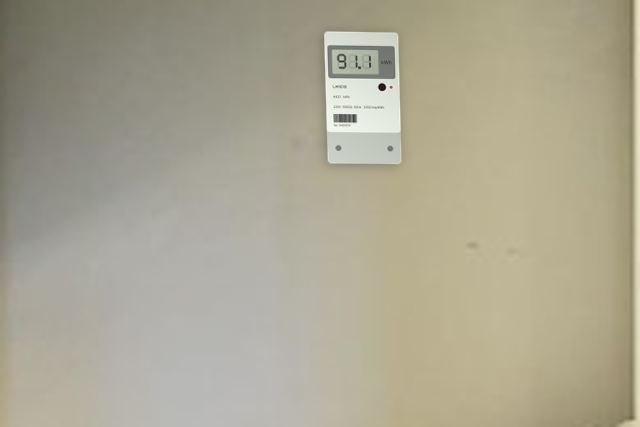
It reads 91.1 kWh
